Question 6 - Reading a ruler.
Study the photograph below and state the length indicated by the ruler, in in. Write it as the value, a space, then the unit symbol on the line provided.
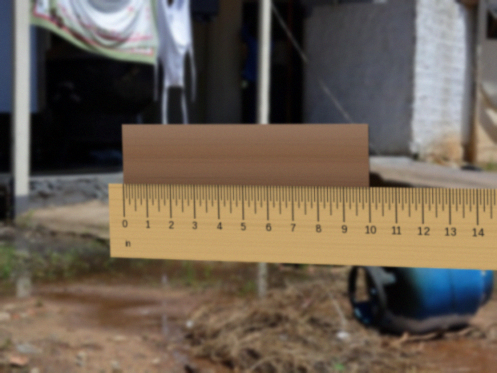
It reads 10 in
